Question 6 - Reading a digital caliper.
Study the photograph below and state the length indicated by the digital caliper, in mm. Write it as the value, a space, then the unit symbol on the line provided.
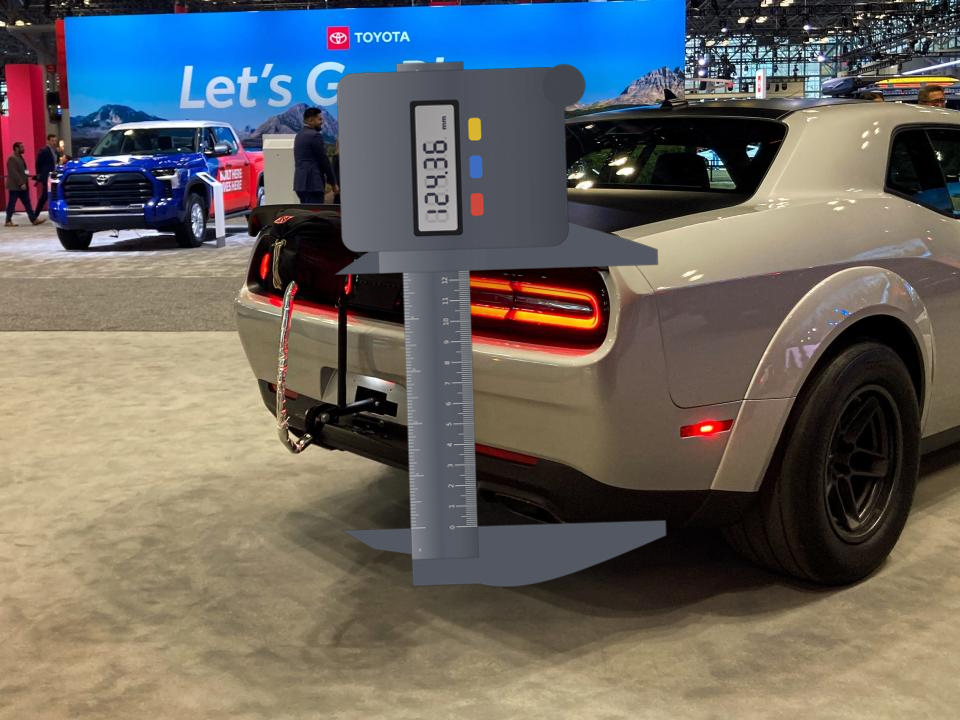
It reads 124.36 mm
